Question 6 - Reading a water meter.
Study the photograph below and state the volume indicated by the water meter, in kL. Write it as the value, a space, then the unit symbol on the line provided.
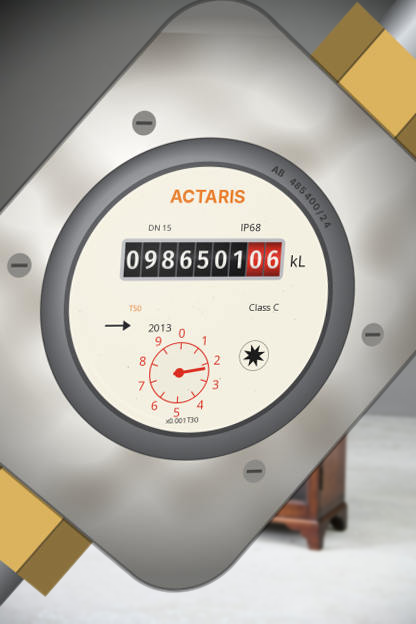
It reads 986501.062 kL
